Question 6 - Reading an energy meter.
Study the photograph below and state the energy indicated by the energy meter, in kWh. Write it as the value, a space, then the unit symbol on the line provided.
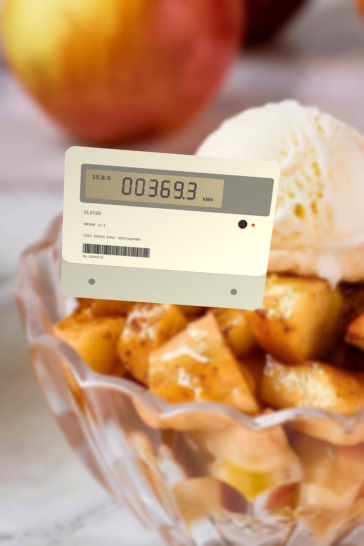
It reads 369.3 kWh
